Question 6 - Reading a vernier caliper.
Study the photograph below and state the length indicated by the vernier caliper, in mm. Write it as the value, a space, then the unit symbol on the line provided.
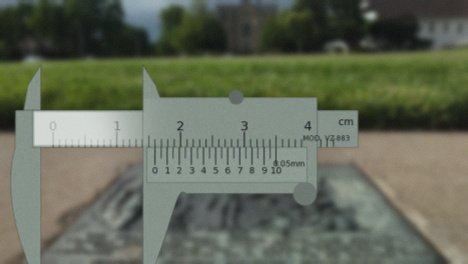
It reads 16.0 mm
